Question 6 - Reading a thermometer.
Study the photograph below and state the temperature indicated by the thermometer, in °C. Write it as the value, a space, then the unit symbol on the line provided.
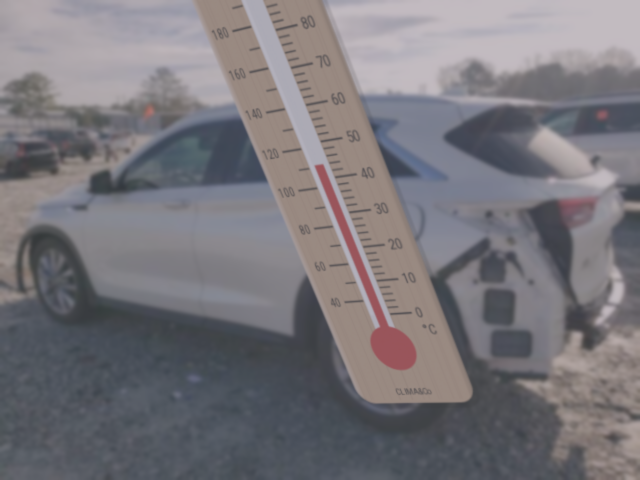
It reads 44 °C
